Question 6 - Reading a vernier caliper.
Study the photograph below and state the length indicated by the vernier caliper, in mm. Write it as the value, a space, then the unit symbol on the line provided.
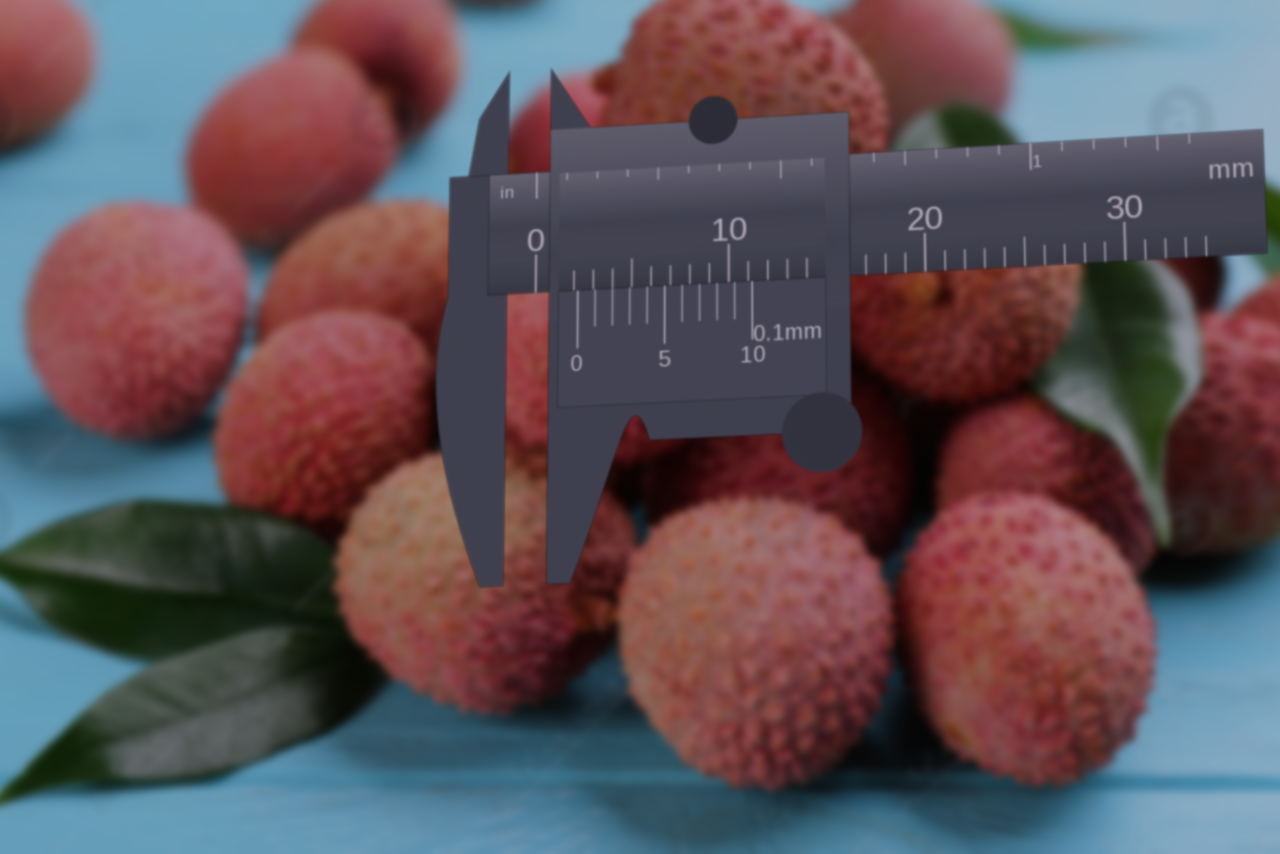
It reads 2.2 mm
